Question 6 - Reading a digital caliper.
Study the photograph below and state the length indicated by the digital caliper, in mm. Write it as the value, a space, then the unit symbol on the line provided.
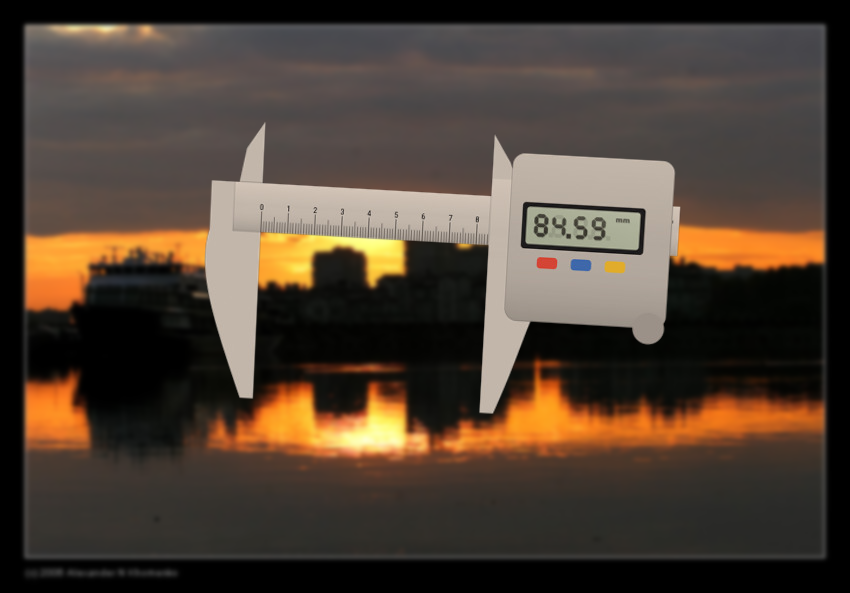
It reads 84.59 mm
